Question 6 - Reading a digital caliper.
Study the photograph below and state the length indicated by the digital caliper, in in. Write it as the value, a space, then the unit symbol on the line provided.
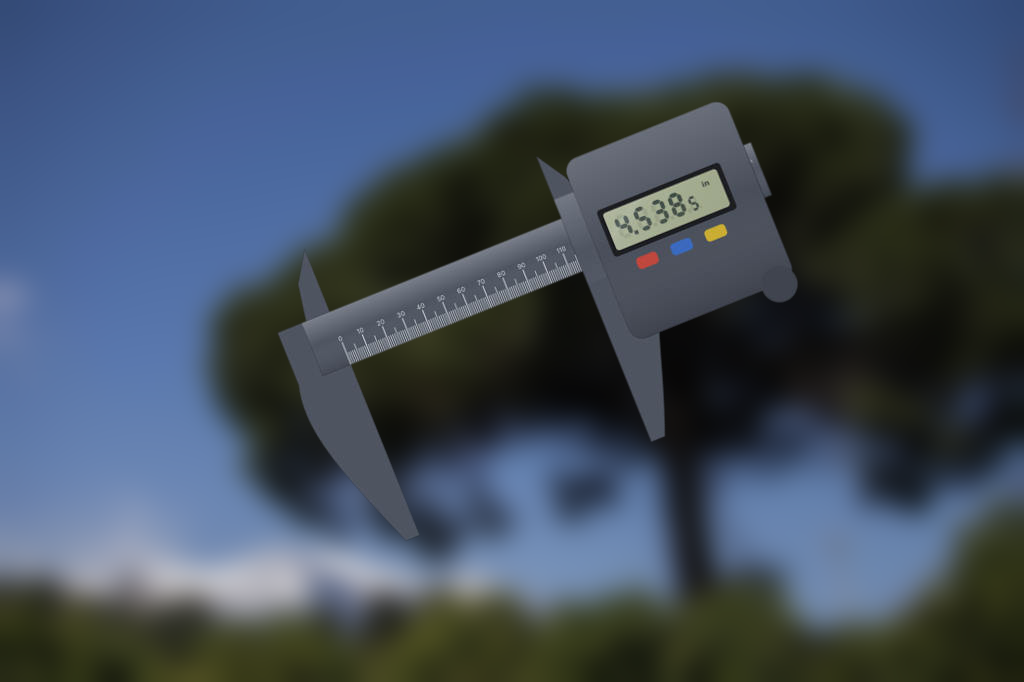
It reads 4.5385 in
